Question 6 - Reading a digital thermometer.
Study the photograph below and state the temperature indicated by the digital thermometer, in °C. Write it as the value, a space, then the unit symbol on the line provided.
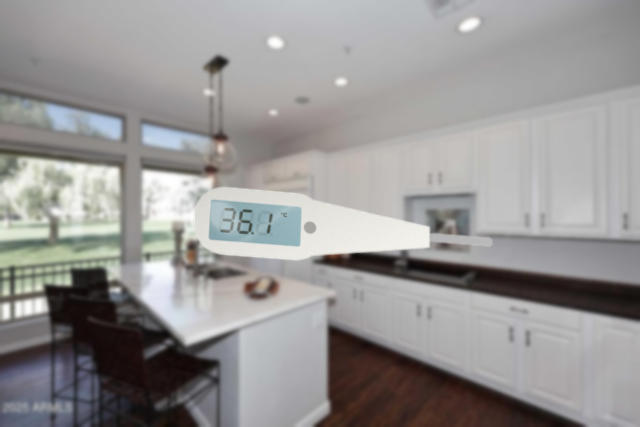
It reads 36.1 °C
